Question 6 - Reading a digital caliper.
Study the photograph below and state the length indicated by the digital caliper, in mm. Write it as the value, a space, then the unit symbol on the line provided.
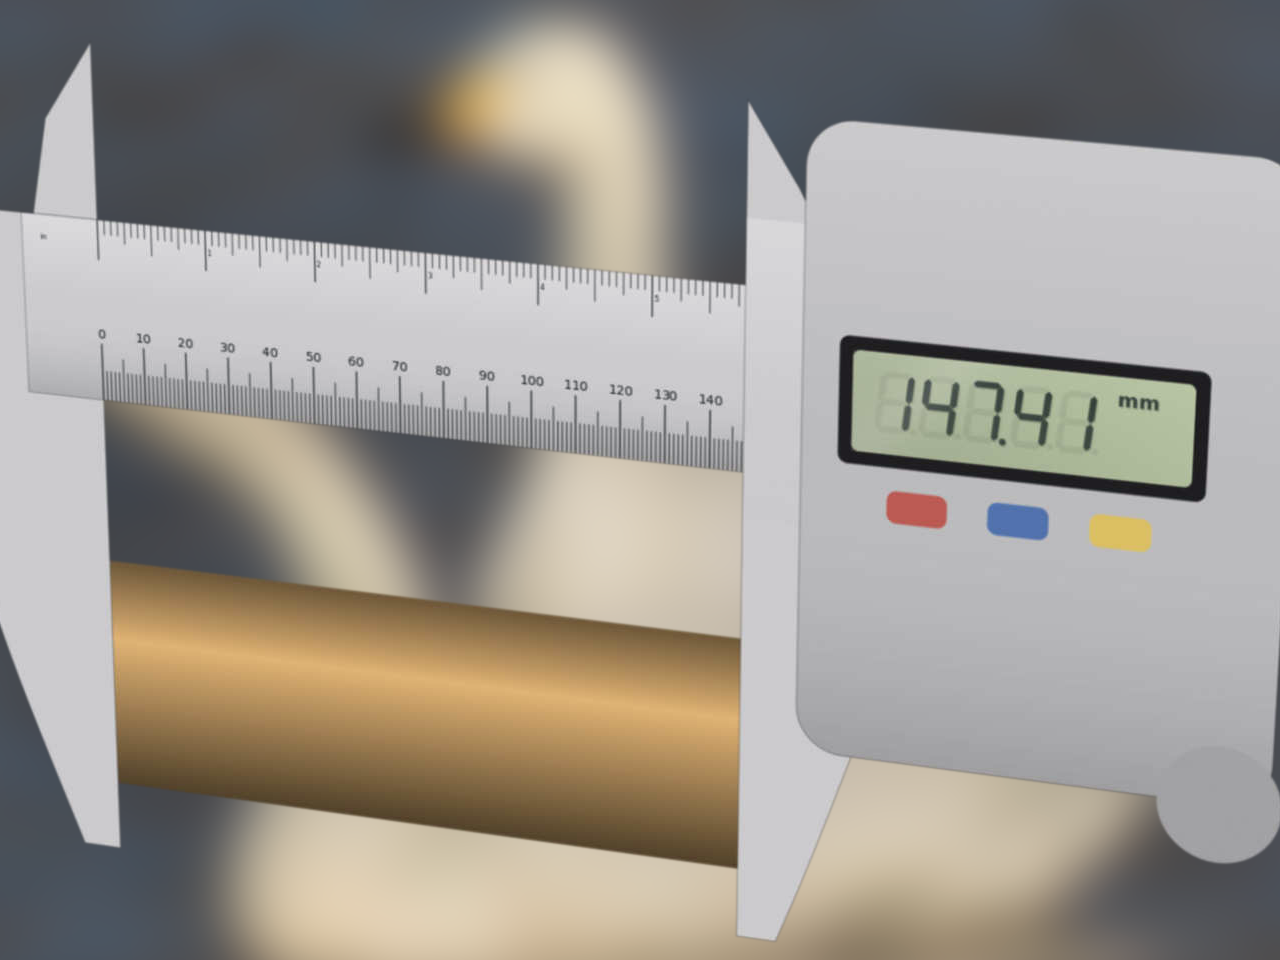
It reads 147.41 mm
